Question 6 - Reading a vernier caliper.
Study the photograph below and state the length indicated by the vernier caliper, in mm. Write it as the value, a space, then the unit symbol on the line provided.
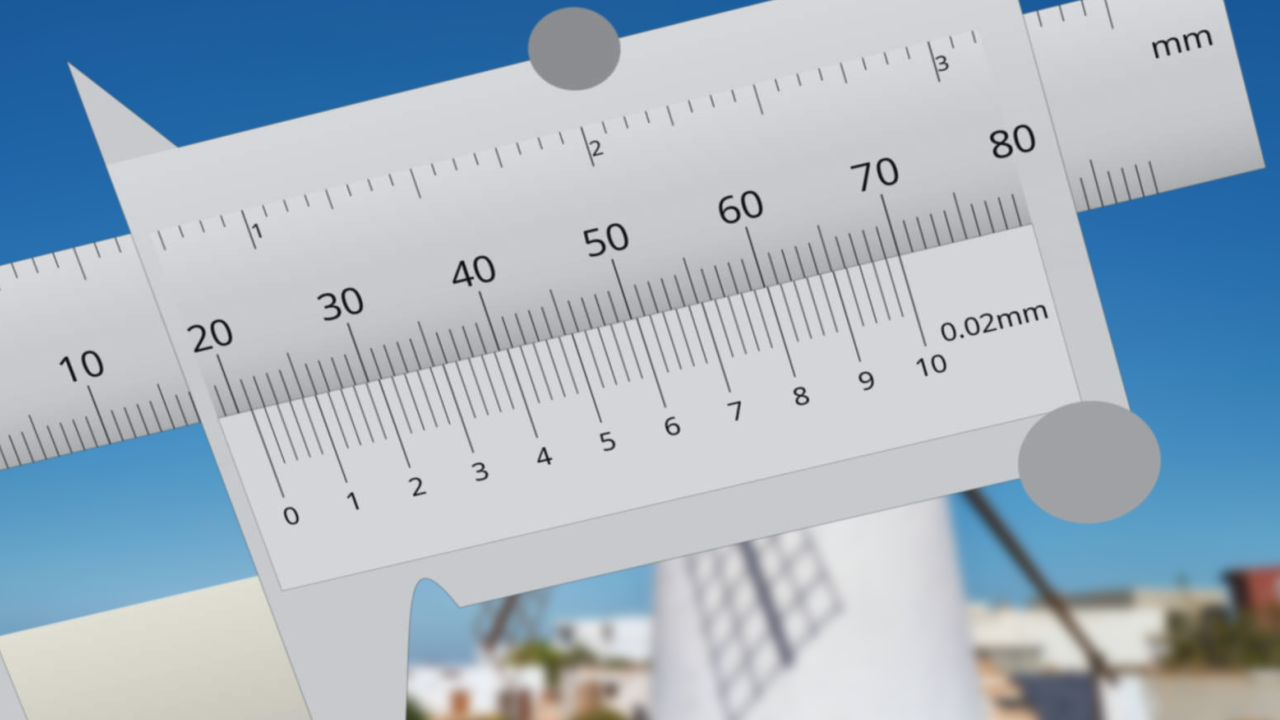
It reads 21.0 mm
